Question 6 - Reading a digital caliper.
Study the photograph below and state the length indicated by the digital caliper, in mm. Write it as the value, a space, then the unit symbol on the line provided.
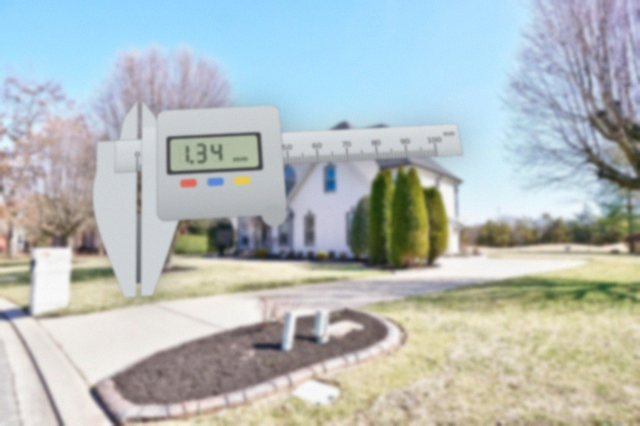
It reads 1.34 mm
